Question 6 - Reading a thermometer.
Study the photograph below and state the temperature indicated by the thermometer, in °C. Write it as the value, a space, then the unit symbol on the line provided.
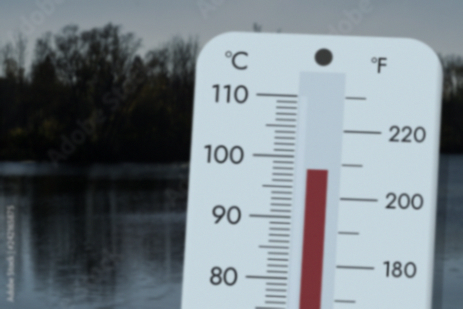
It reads 98 °C
